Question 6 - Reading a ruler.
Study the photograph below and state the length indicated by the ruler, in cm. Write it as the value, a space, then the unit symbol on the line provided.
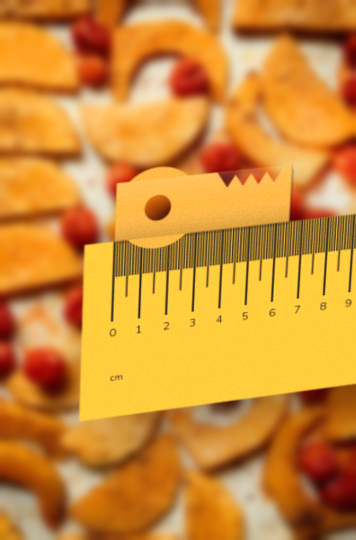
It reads 6.5 cm
